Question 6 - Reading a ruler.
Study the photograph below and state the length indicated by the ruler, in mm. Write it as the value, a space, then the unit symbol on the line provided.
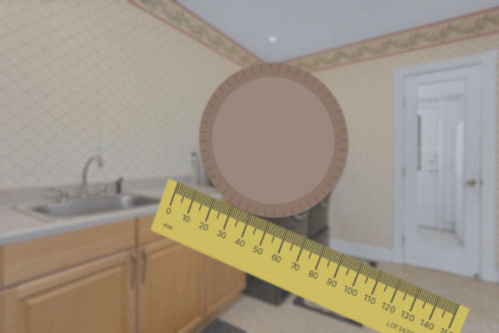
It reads 75 mm
